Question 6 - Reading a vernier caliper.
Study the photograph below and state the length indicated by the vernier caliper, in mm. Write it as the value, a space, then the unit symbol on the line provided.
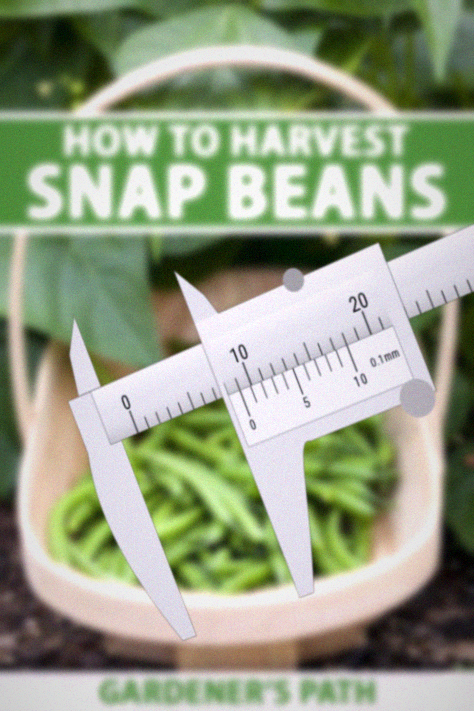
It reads 9.0 mm
